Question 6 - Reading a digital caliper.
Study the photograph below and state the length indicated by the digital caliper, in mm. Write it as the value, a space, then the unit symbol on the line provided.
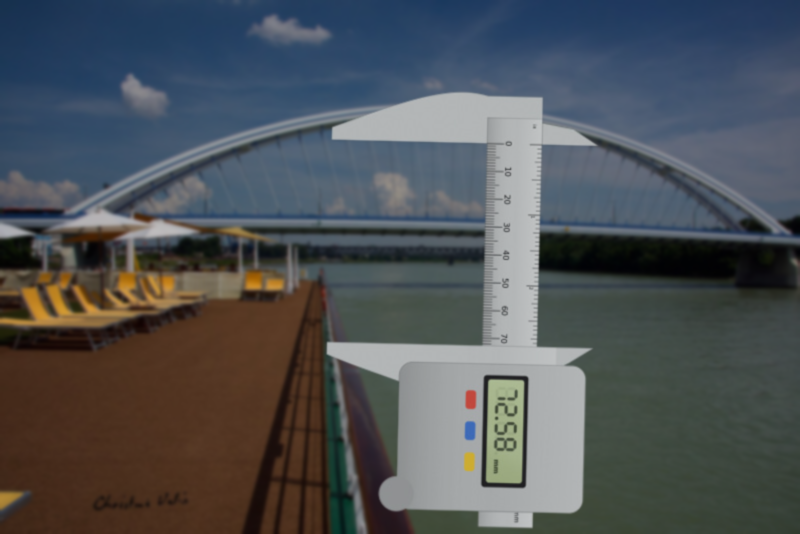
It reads 72.58 mm
